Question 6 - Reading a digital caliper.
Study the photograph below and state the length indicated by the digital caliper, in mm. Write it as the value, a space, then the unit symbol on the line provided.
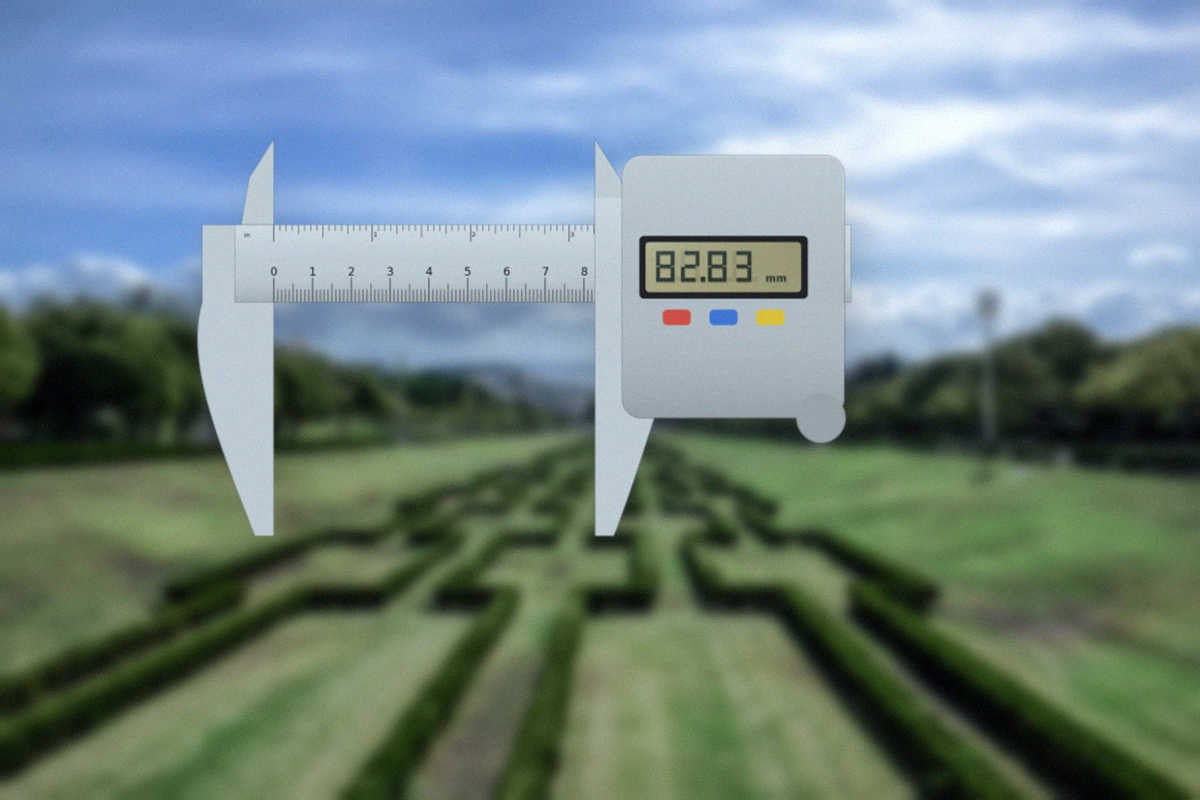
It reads 82.83 mm
